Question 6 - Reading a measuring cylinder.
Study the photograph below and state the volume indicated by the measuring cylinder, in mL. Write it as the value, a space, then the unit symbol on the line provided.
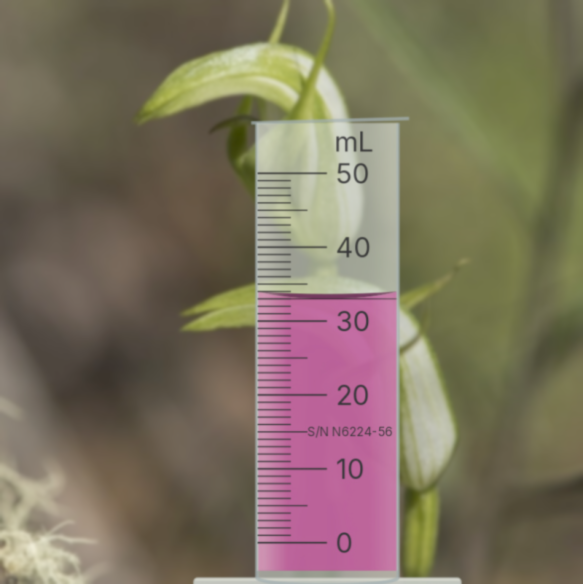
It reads 33 mL
